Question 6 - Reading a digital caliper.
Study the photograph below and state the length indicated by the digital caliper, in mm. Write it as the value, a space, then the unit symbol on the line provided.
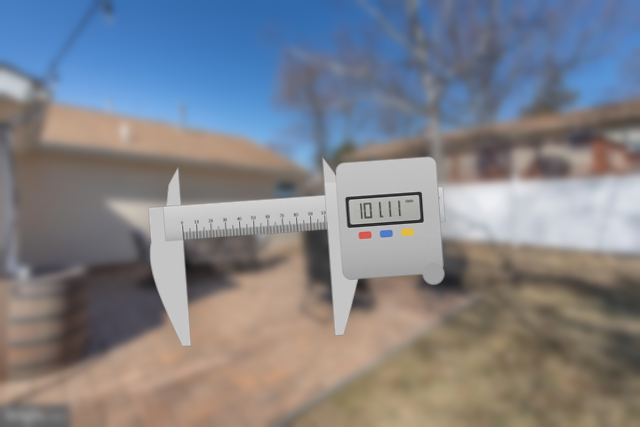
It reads 101.11 mm
